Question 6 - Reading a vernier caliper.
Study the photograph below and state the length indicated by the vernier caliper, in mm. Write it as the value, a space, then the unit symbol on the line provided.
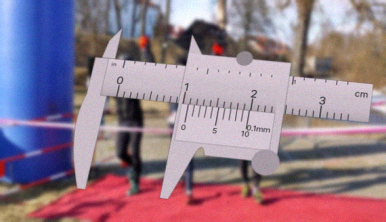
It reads 10.8 mm
